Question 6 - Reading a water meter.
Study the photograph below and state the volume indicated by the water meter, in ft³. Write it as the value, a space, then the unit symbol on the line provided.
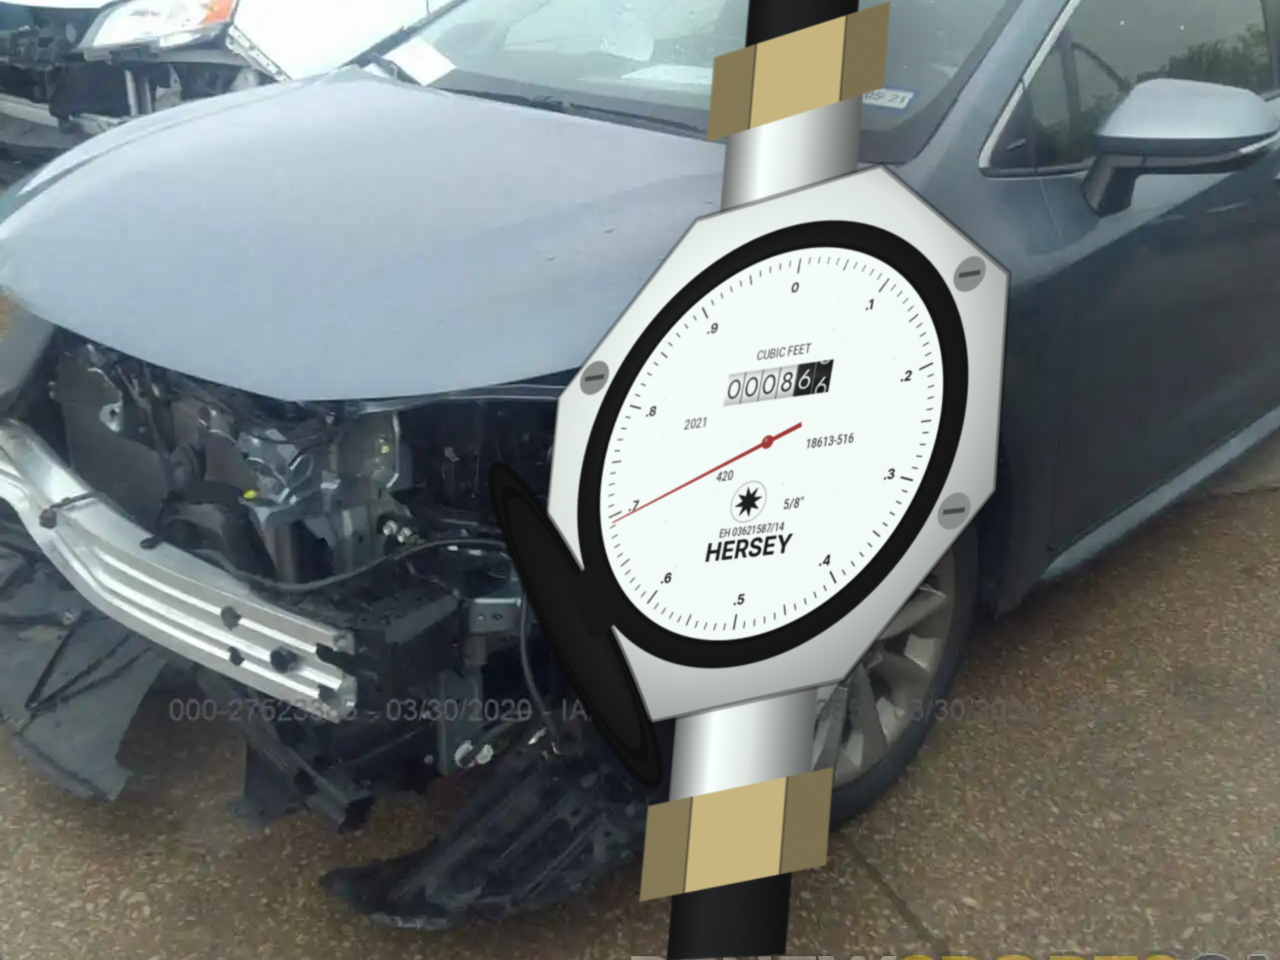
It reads 865.69 ft³
